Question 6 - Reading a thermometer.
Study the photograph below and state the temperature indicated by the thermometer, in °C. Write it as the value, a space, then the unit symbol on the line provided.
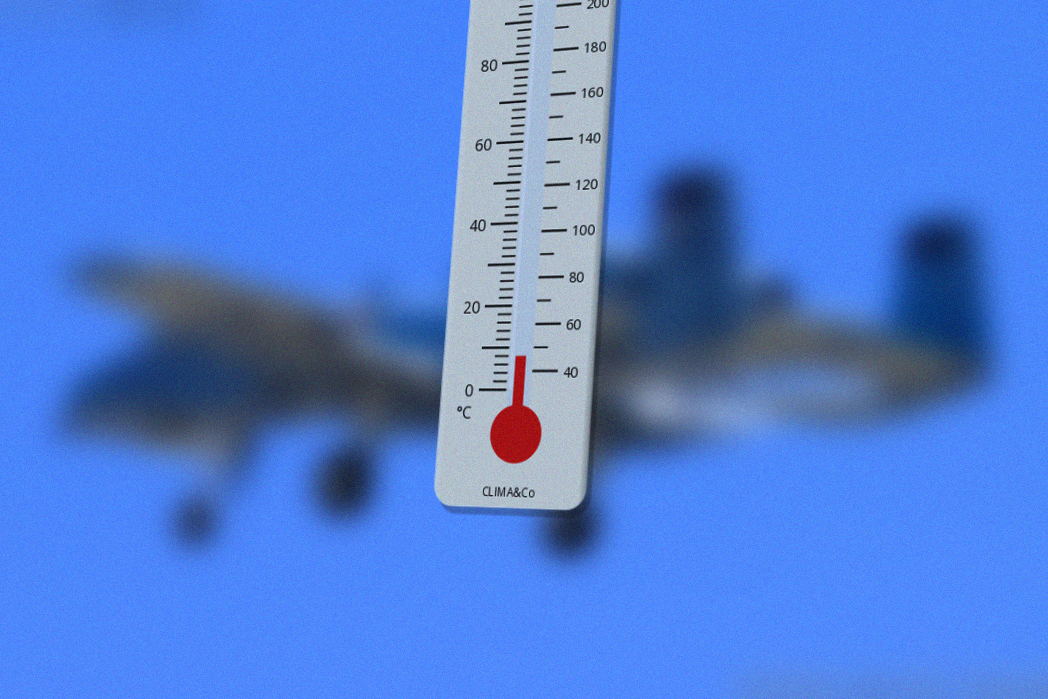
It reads 8 °C
